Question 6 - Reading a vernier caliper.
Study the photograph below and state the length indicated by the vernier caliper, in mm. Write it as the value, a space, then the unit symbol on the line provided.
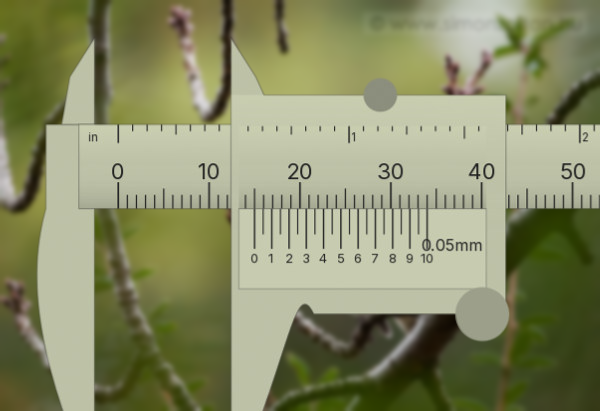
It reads 15.0 mm
